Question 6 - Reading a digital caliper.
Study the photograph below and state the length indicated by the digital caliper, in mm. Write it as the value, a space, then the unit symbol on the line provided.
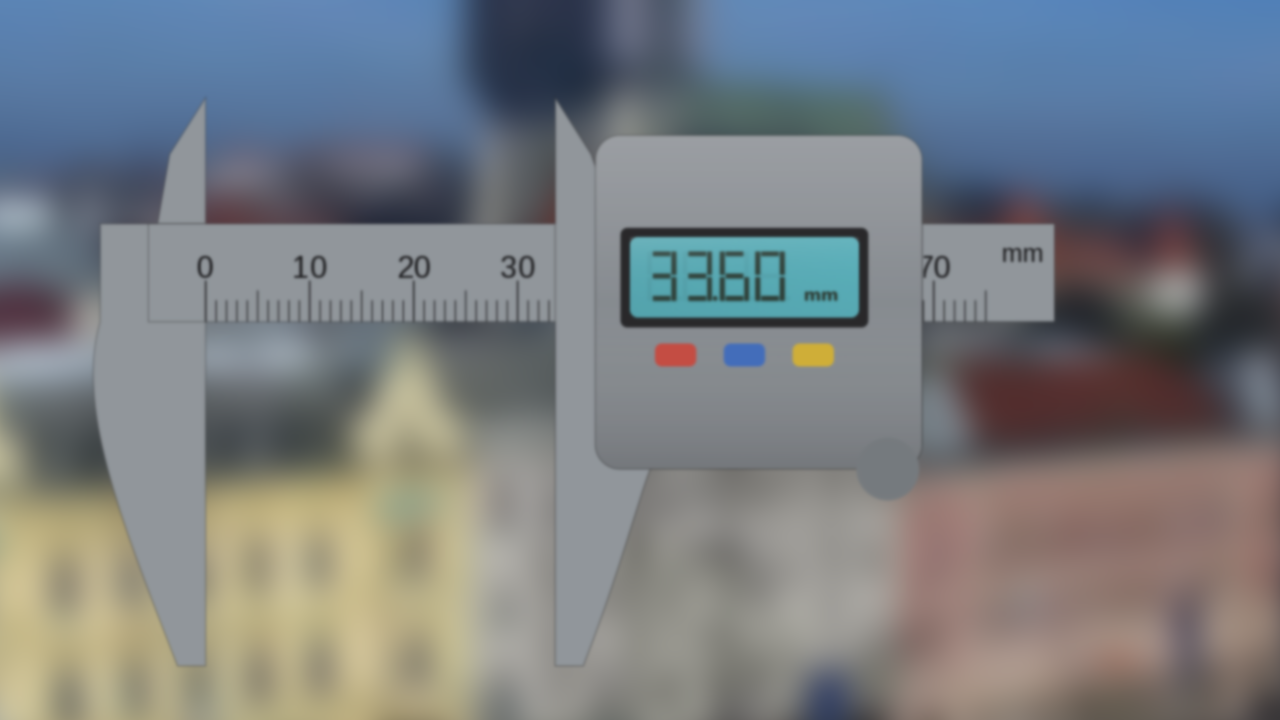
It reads 33.60 mm
